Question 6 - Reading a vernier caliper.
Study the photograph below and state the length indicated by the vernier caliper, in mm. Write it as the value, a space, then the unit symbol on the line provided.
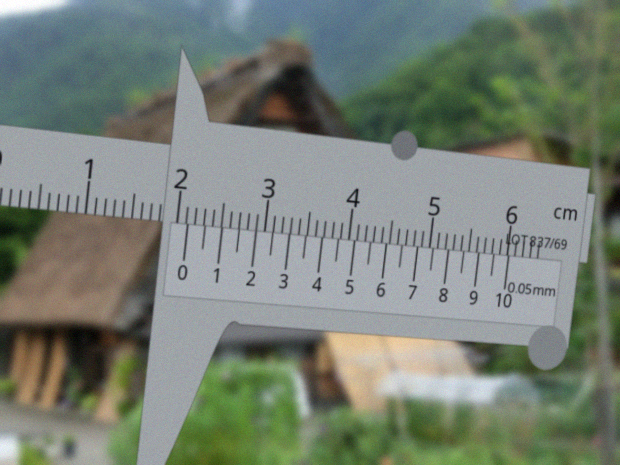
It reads 21.2 mm
